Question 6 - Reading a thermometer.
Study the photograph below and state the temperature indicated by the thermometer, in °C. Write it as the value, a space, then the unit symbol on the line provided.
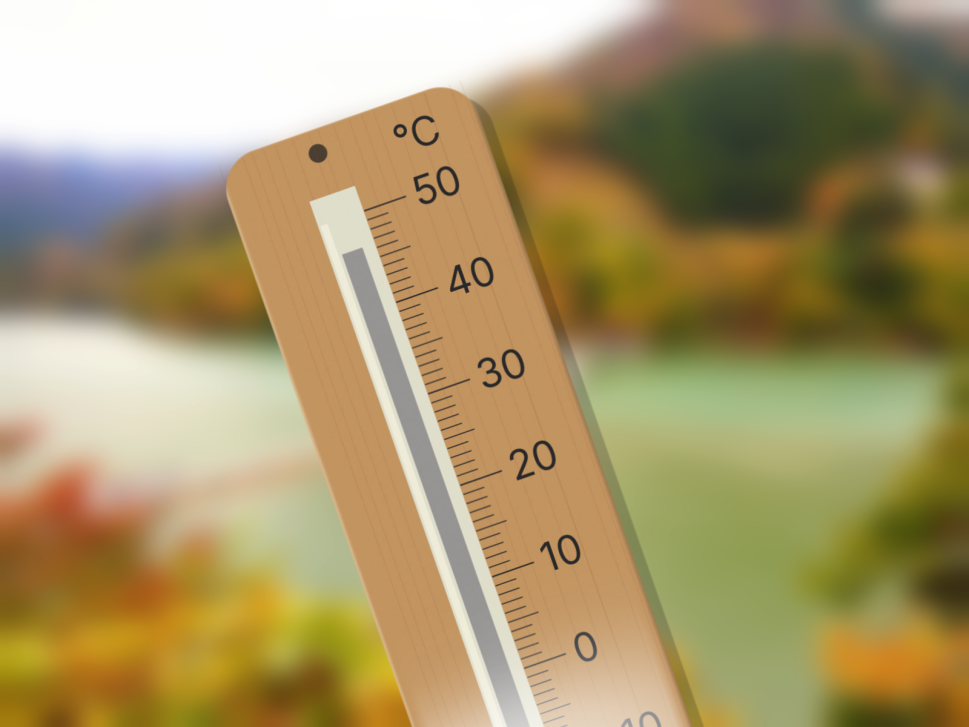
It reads 46.5 °C
